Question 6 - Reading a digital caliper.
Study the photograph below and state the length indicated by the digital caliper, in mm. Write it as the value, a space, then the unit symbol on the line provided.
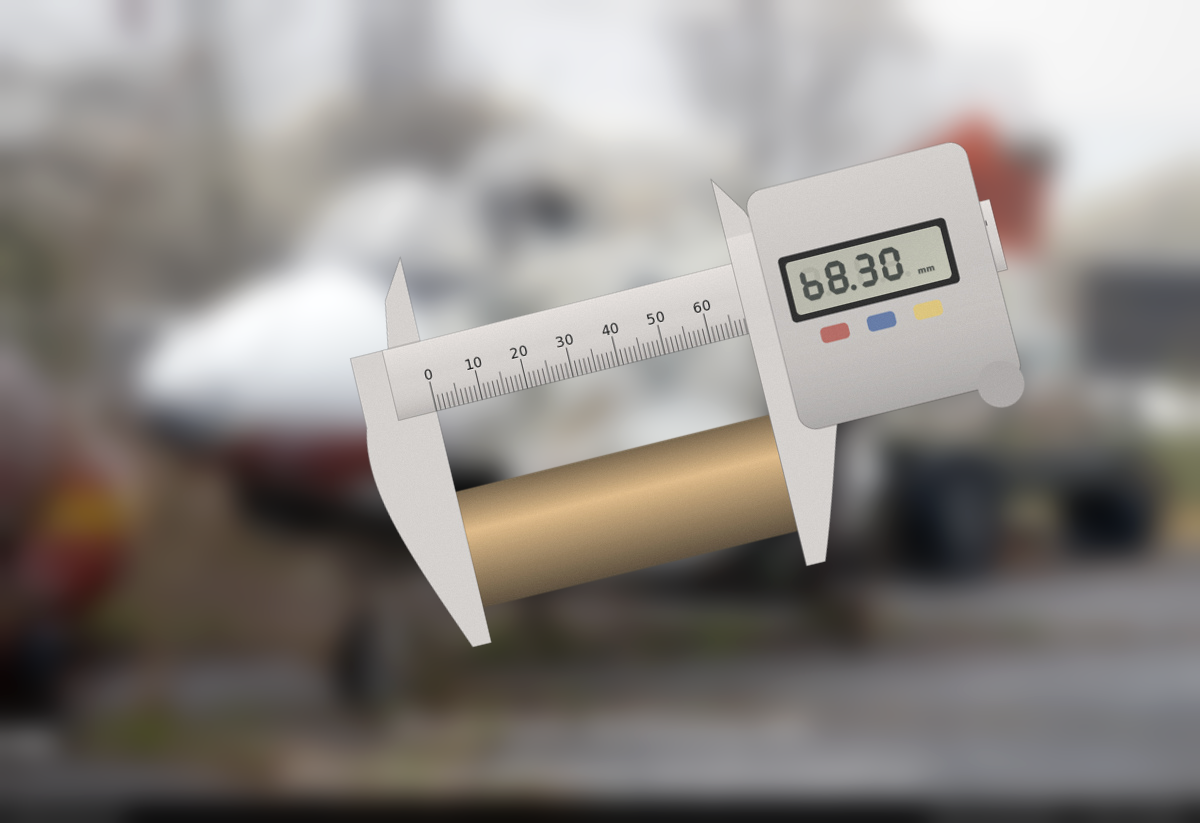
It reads 68.30 mm
